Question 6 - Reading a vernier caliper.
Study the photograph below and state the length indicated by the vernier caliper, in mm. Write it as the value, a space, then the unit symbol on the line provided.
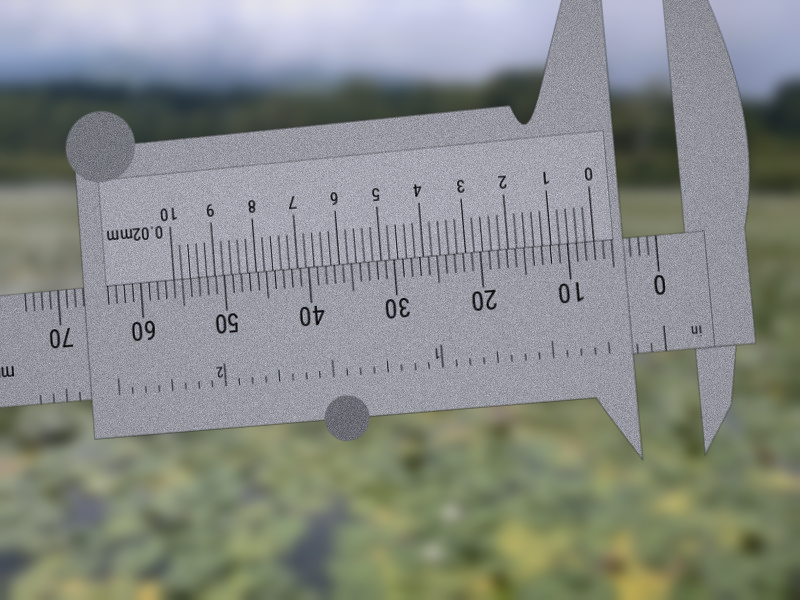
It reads 7.0 mm
